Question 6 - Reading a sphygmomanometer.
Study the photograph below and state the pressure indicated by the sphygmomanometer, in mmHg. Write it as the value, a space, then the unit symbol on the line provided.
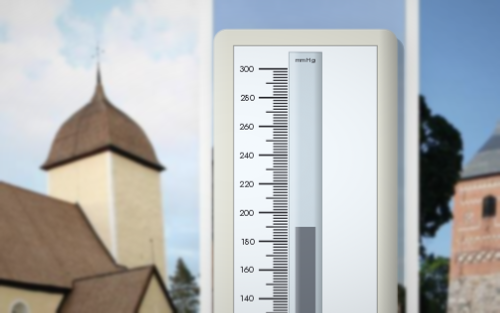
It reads 190 mmHg
